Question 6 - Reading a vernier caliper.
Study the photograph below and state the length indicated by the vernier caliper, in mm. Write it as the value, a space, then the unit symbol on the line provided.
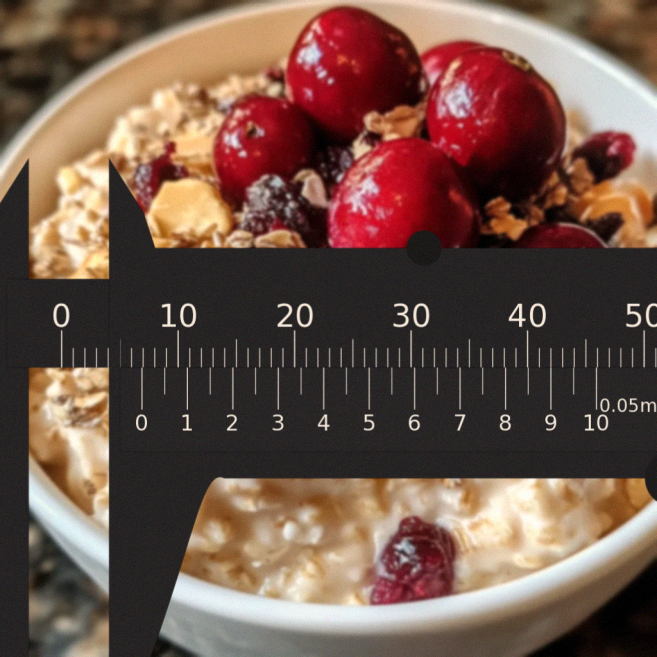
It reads 6.9 mm
